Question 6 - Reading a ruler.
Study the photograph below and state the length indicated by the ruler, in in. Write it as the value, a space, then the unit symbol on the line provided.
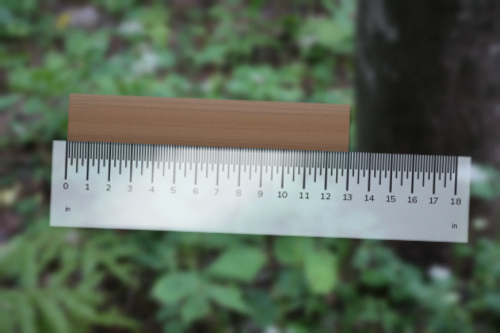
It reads 13 in
